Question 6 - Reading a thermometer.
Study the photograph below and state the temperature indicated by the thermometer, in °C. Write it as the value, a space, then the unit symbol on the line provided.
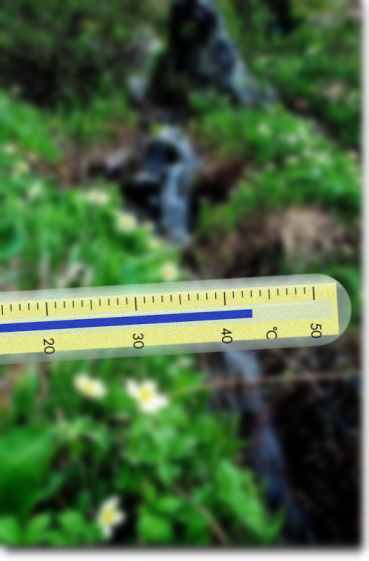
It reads 43 °C
